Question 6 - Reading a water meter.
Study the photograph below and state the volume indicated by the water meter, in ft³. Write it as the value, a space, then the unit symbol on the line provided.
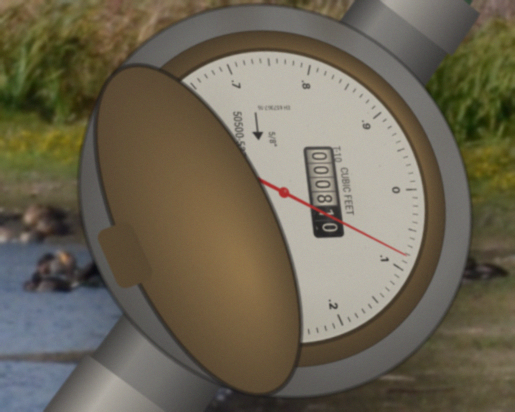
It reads 810.08 ft³
